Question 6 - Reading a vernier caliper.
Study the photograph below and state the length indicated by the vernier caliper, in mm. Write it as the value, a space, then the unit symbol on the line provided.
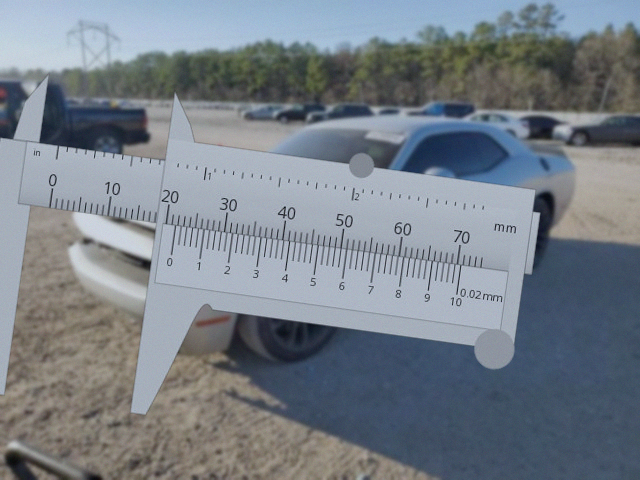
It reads 21.6 mm
